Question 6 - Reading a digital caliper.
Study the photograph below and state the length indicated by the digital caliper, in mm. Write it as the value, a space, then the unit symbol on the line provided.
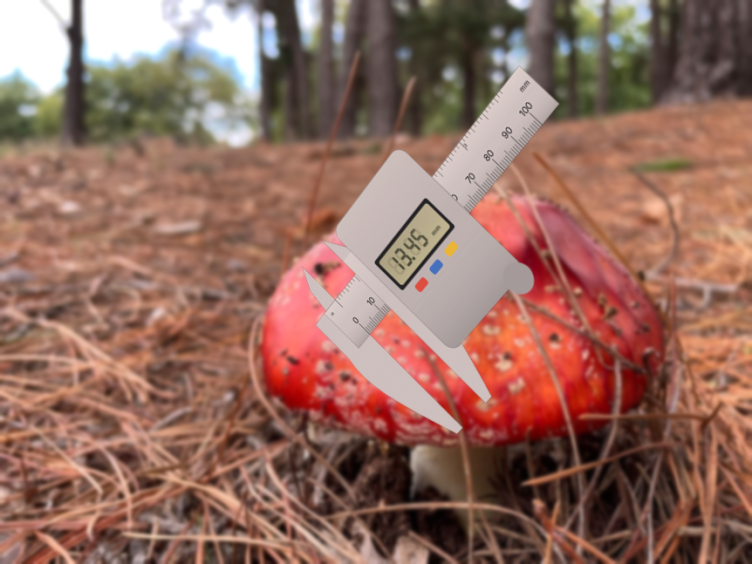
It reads 13.45 mm
